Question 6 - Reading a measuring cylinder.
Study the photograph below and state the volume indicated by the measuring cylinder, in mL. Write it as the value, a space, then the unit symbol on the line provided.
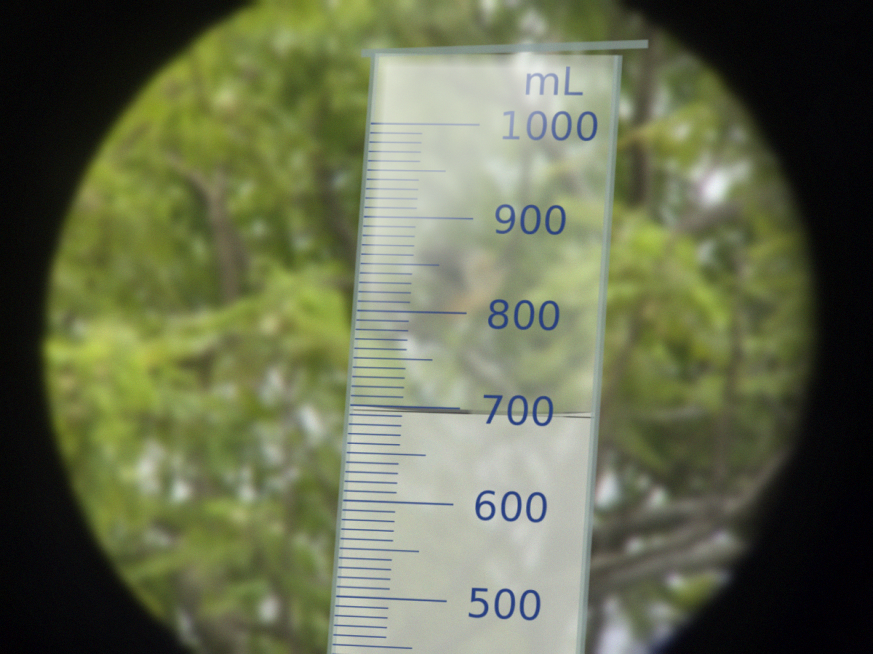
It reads 695 mL
